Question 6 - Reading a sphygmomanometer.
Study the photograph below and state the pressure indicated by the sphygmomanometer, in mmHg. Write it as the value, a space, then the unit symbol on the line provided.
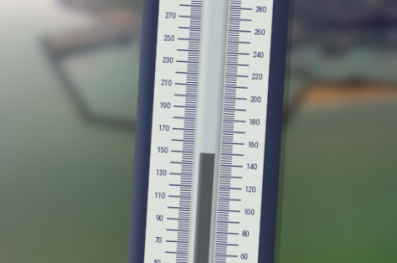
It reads 150 mmHg
